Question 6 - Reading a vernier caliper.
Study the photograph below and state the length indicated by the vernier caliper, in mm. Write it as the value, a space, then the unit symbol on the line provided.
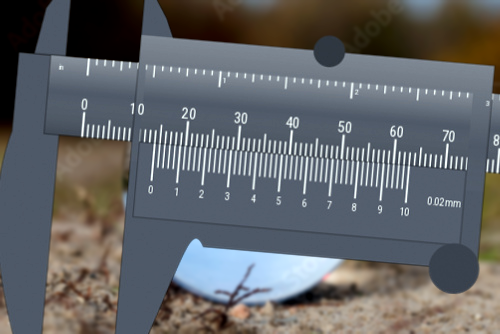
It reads 14.0 mm
